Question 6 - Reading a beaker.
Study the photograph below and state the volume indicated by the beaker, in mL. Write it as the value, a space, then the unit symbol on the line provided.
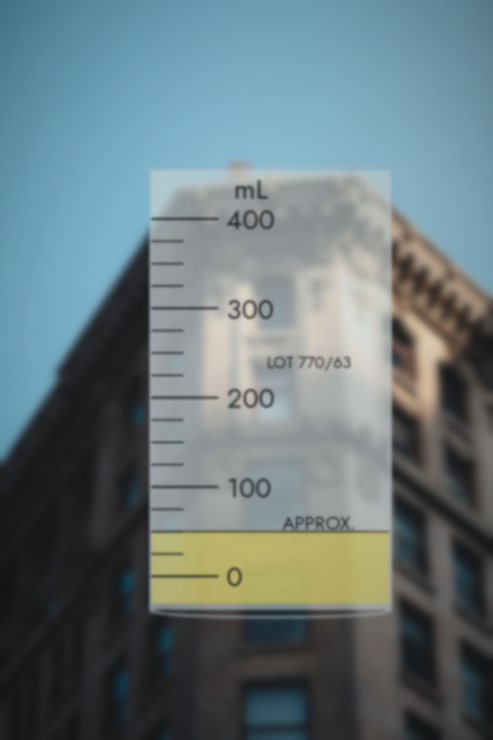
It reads 50 mL
